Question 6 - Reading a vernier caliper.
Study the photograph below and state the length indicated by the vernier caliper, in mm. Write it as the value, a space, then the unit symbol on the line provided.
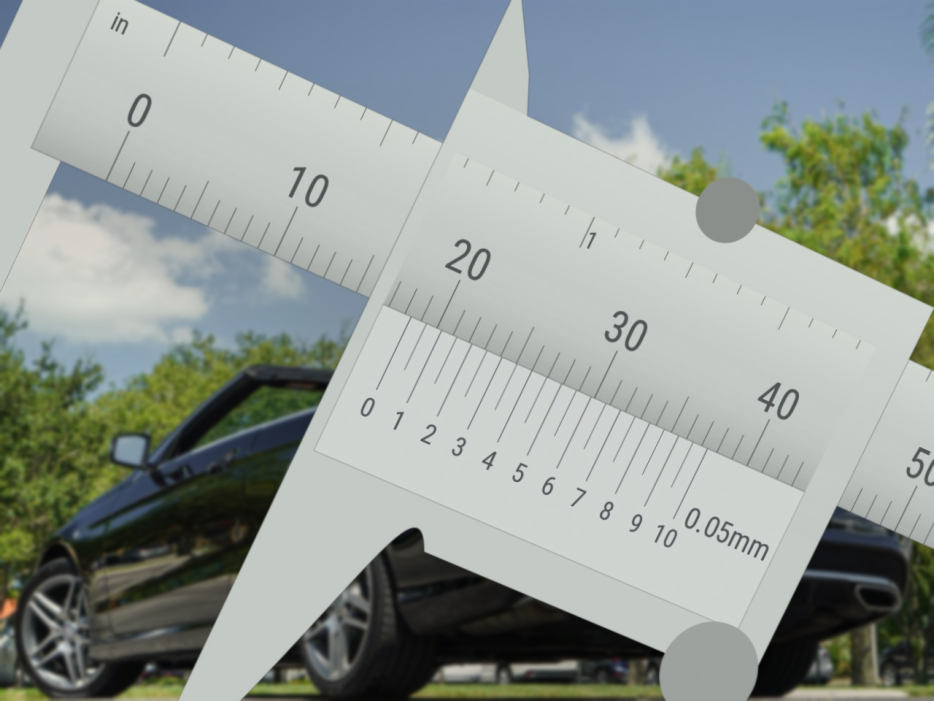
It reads 18.4 mm
